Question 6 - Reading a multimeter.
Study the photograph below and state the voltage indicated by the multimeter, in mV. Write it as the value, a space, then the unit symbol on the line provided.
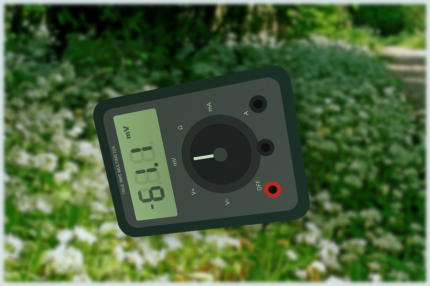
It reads -61.1 mV
